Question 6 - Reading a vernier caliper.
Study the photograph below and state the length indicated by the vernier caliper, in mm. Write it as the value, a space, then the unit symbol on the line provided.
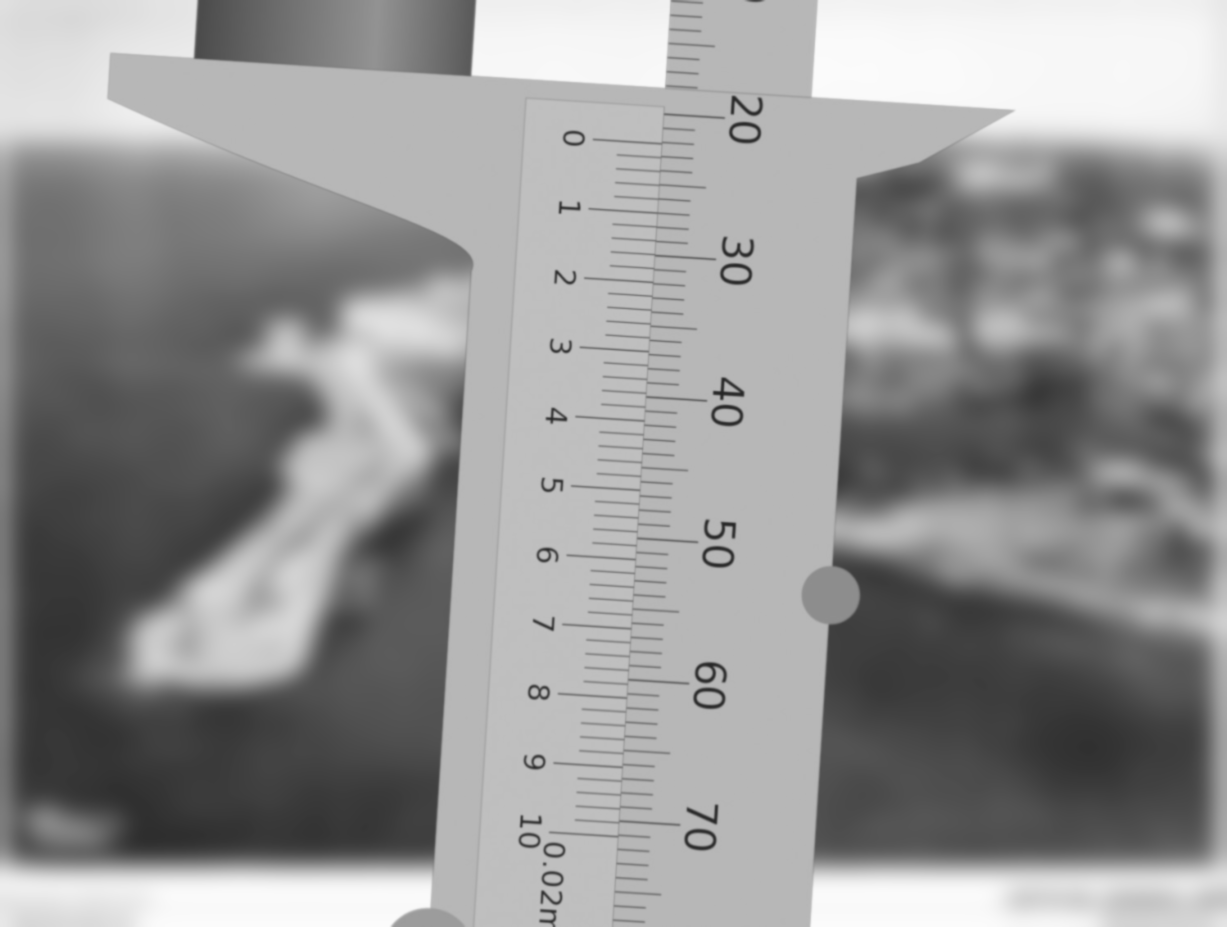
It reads 22.1 mm
